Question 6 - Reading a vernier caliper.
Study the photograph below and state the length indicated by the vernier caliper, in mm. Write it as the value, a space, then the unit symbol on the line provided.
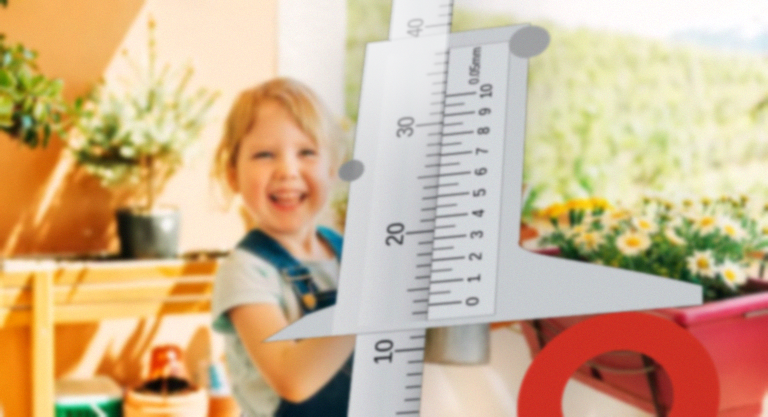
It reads 13.6 mm
